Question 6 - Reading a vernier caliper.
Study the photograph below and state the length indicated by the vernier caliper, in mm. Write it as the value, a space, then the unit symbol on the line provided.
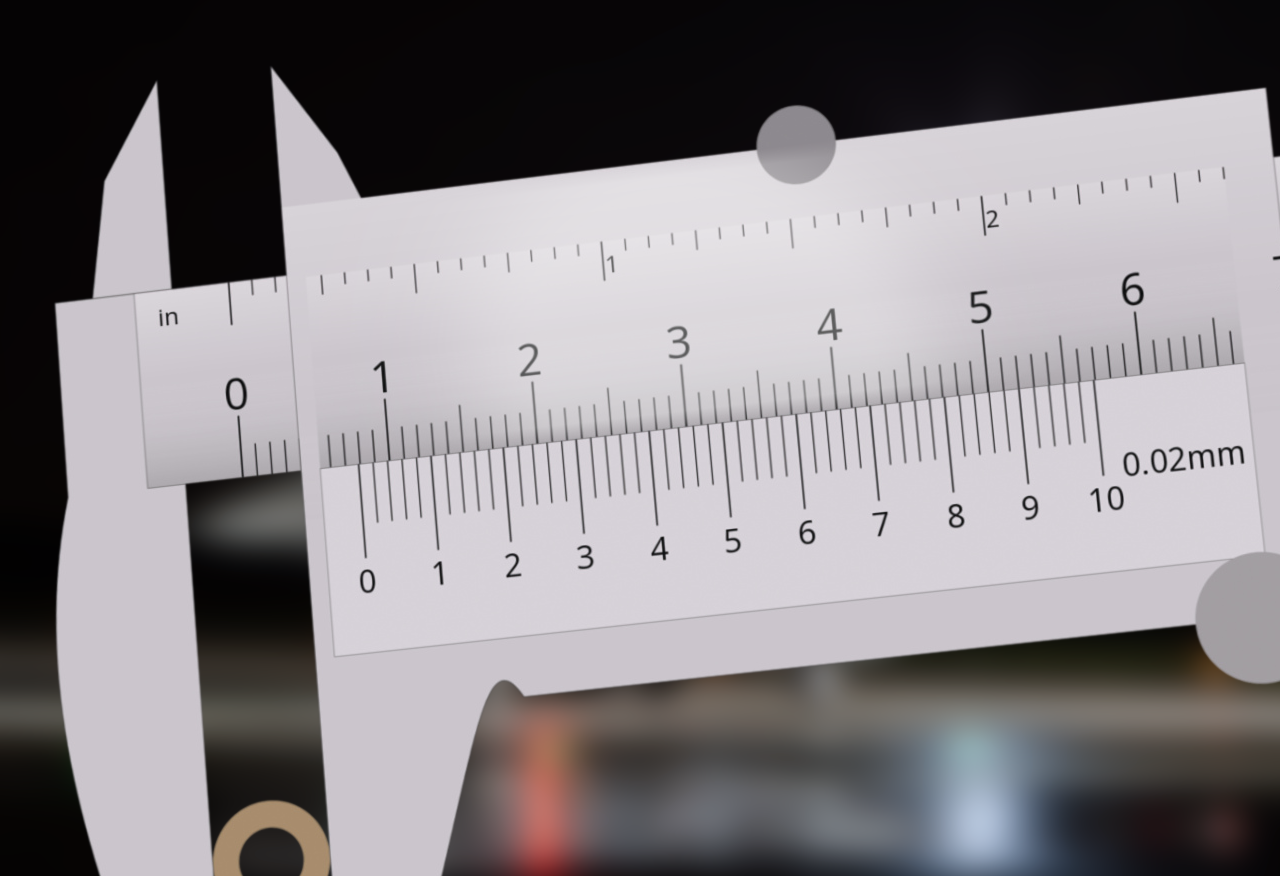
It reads 7.9 mm
